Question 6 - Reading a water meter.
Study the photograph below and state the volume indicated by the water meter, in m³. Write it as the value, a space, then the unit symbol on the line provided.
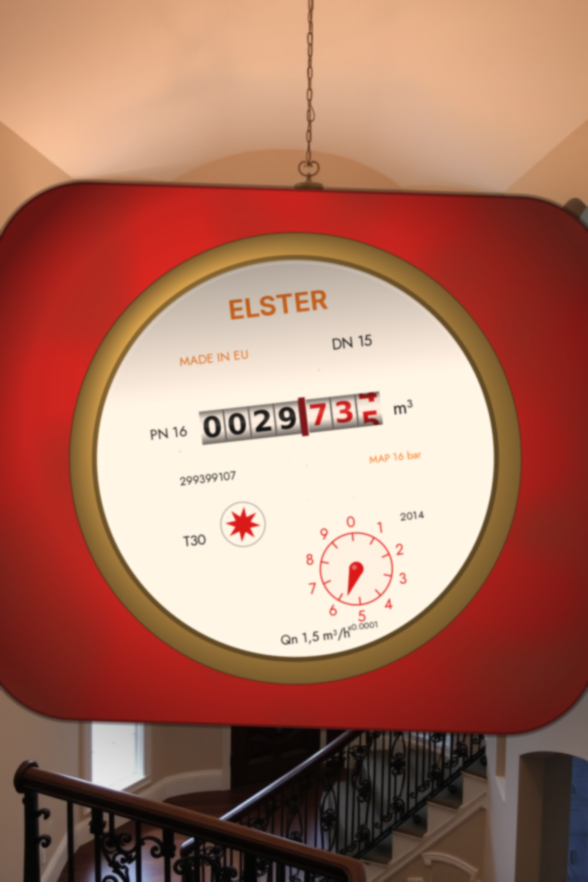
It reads 29.7345 m³
